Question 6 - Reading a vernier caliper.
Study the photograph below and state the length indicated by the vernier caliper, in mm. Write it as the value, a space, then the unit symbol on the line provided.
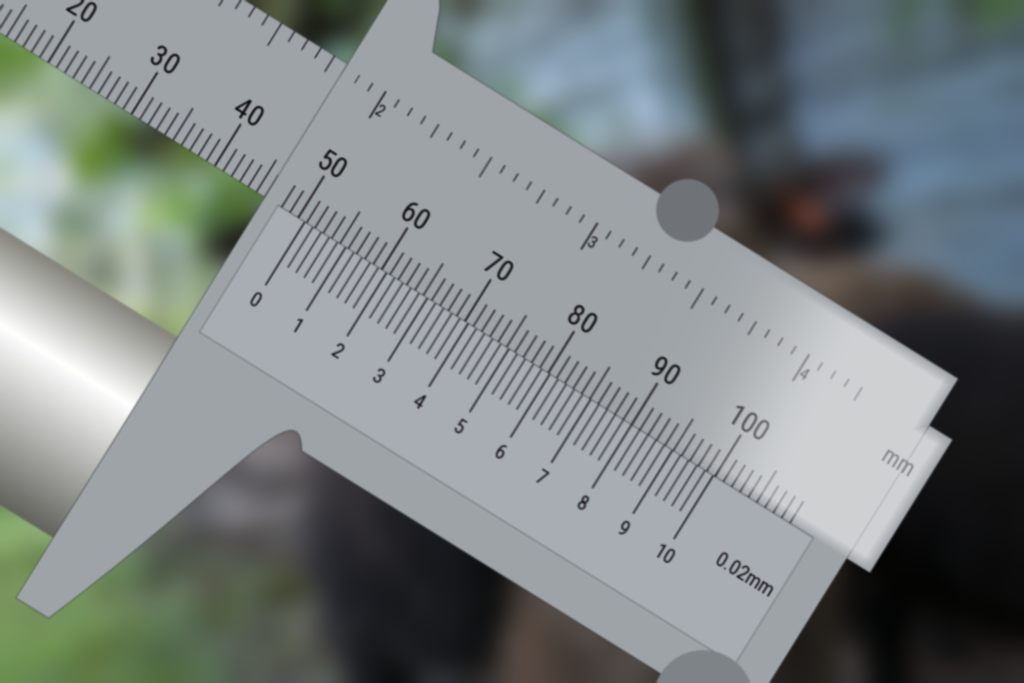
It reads 50.8 mm
